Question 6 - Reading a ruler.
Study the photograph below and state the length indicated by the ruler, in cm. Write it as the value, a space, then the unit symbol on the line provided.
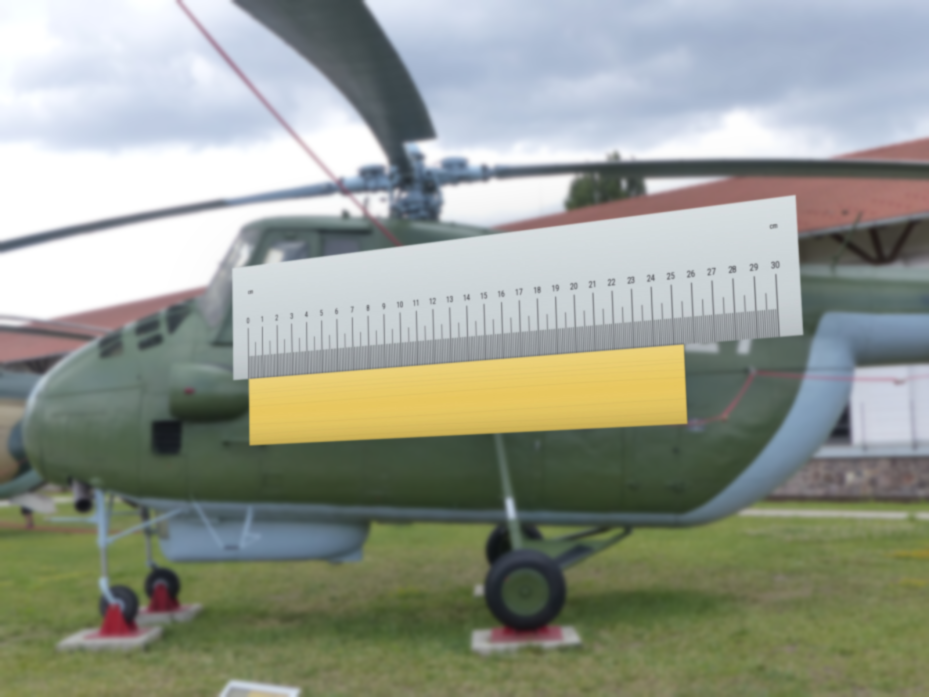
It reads 25.5 cm
